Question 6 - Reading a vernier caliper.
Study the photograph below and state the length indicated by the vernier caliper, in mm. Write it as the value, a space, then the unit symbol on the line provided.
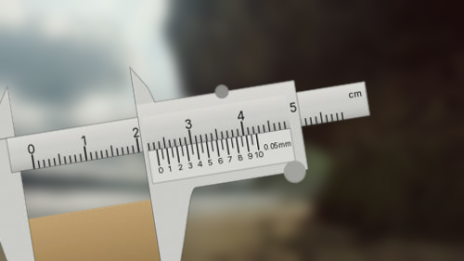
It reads 23.4 mm
